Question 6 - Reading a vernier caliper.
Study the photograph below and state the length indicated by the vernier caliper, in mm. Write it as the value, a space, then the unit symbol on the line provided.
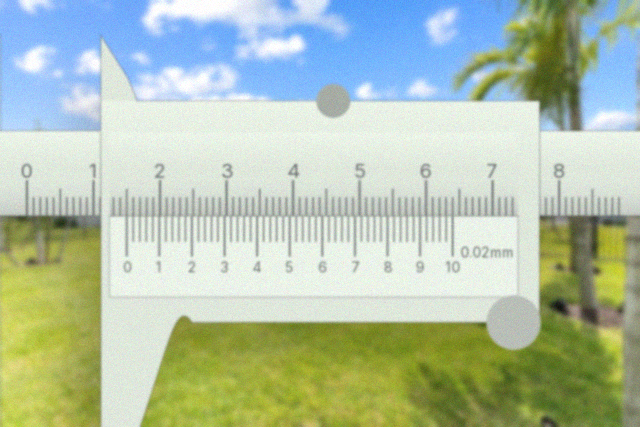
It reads 15.0 mm
